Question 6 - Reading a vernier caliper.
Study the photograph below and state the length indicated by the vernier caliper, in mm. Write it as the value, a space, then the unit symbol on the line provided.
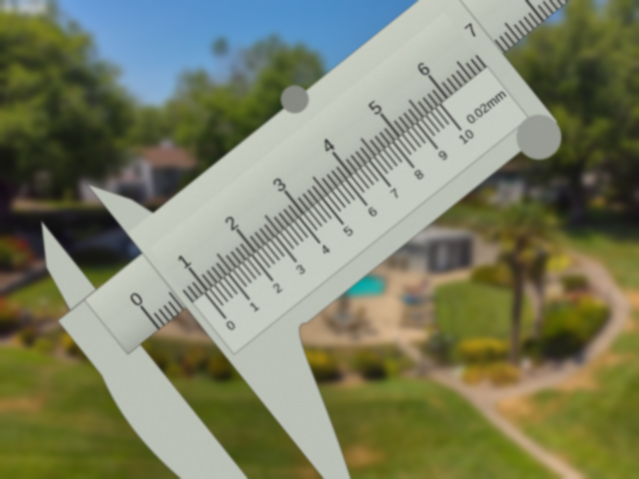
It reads 9.5 mm
